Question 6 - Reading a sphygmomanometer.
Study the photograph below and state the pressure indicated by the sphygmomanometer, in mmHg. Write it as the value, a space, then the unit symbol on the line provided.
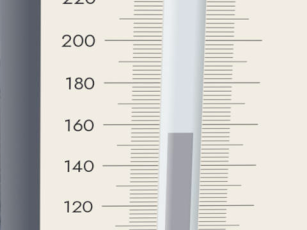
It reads 156 mmHg
